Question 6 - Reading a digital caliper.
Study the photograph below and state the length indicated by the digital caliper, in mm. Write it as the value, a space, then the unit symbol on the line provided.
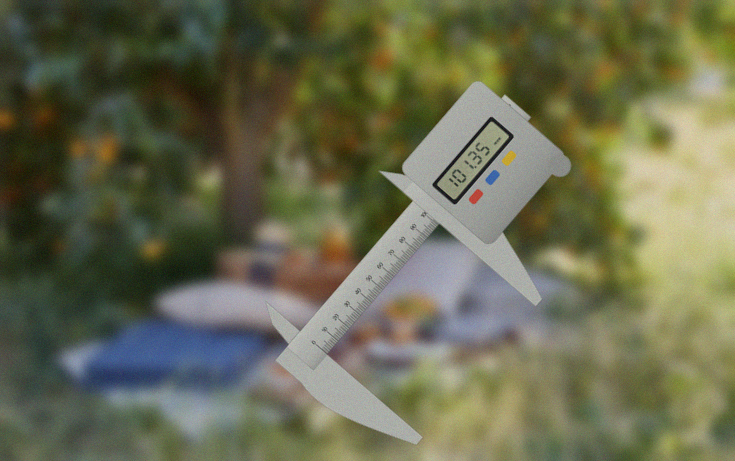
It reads 101.35 mm
